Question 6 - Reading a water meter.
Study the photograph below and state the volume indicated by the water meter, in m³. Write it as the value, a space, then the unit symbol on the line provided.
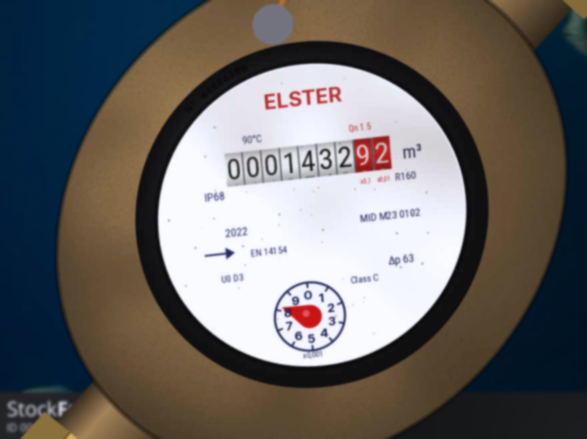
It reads 1432.928 m³
